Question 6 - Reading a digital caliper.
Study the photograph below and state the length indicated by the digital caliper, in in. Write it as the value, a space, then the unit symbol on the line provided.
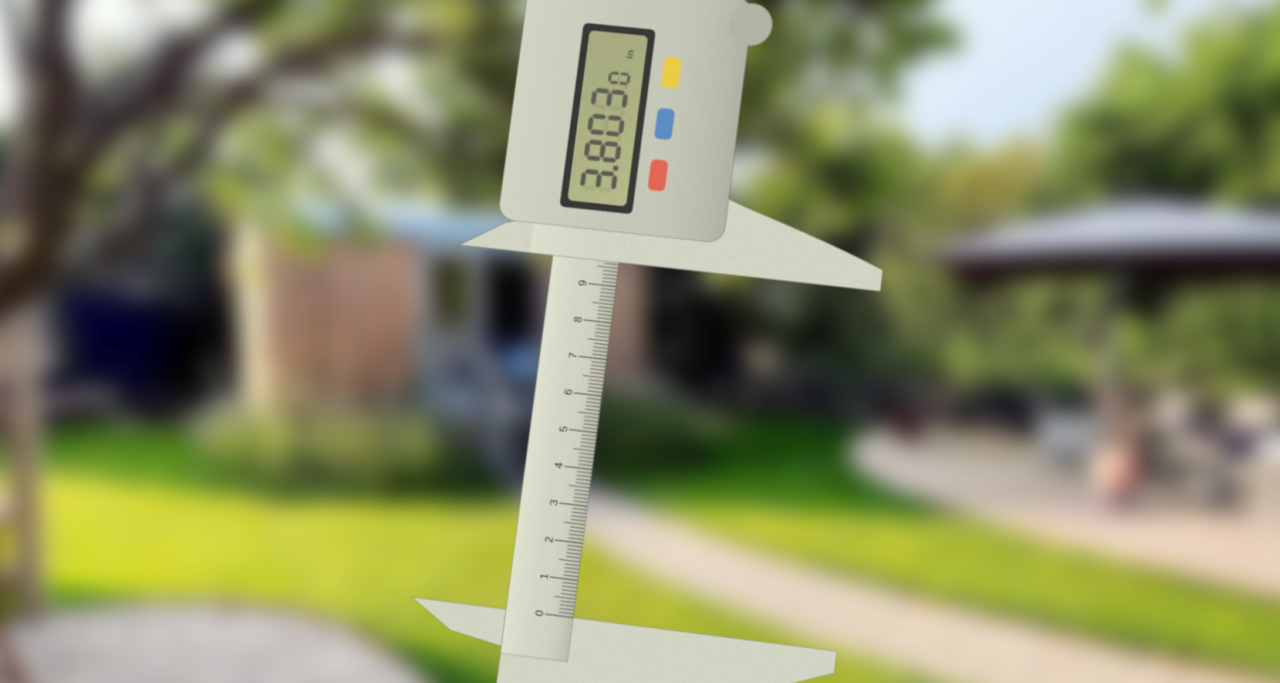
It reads 3.8030 in
